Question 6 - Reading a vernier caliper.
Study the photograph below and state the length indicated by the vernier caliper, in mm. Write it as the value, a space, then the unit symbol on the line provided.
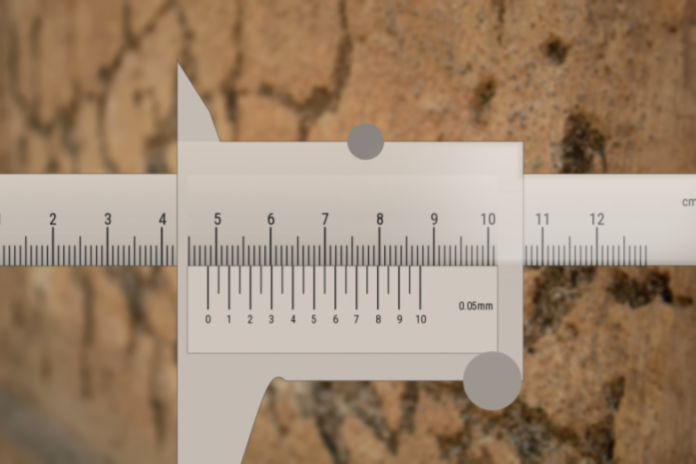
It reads 48.5 mm
